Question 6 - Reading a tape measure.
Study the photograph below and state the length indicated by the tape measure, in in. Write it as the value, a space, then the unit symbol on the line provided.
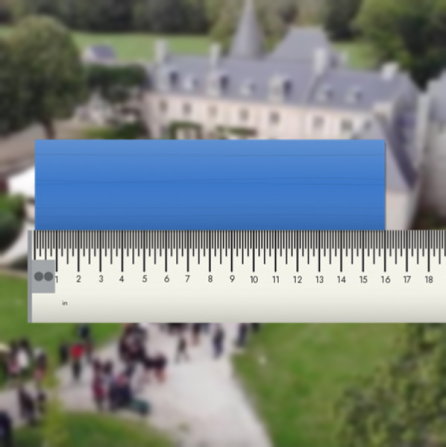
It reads 16 in
